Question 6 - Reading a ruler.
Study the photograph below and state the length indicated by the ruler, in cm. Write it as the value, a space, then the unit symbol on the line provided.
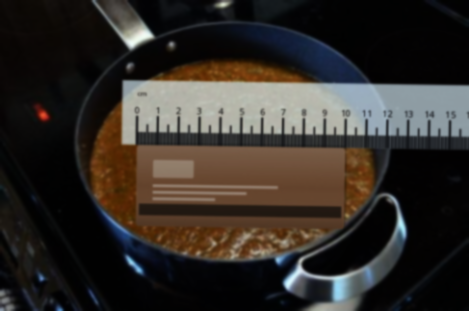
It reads 10 cm
